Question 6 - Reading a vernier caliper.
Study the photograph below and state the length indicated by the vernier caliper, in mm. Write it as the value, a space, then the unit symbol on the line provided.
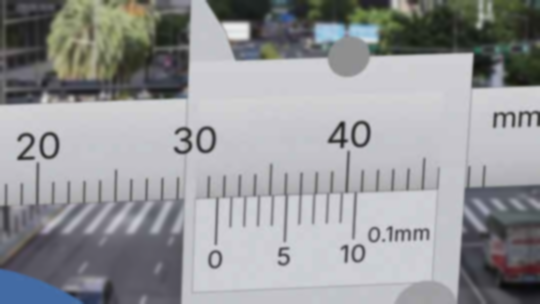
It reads 31.6 mm
